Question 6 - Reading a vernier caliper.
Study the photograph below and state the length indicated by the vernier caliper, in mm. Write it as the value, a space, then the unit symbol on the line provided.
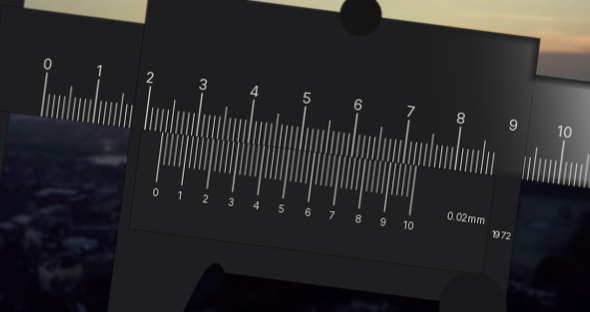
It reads 23.5 mm
